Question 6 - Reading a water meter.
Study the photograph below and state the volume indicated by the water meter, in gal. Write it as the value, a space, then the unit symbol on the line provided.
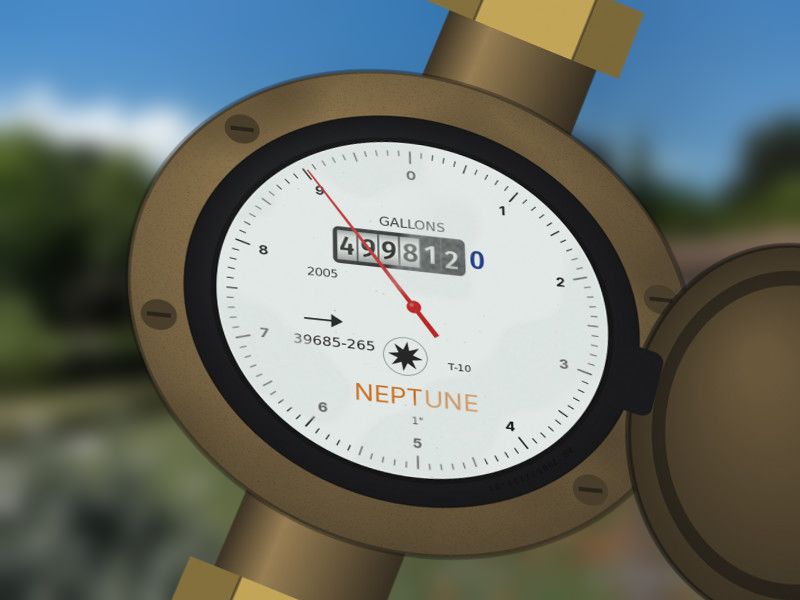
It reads 4998119.0 gal
